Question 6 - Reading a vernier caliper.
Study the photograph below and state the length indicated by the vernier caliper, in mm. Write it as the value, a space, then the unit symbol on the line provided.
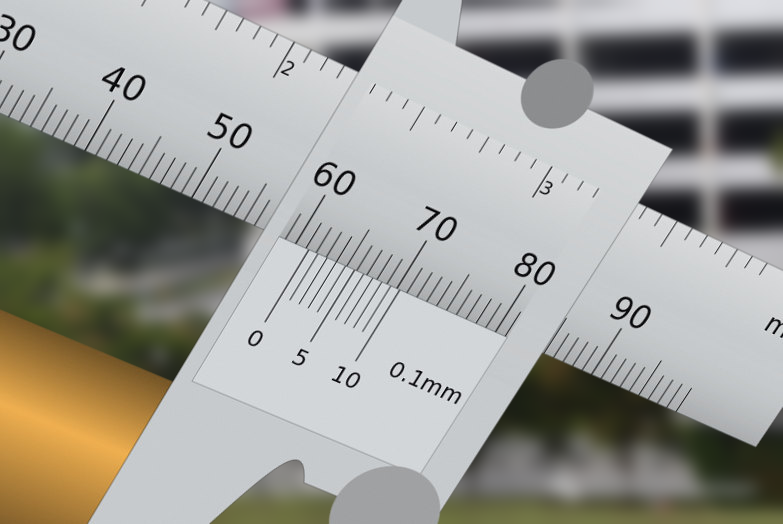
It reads 61.3 mm
